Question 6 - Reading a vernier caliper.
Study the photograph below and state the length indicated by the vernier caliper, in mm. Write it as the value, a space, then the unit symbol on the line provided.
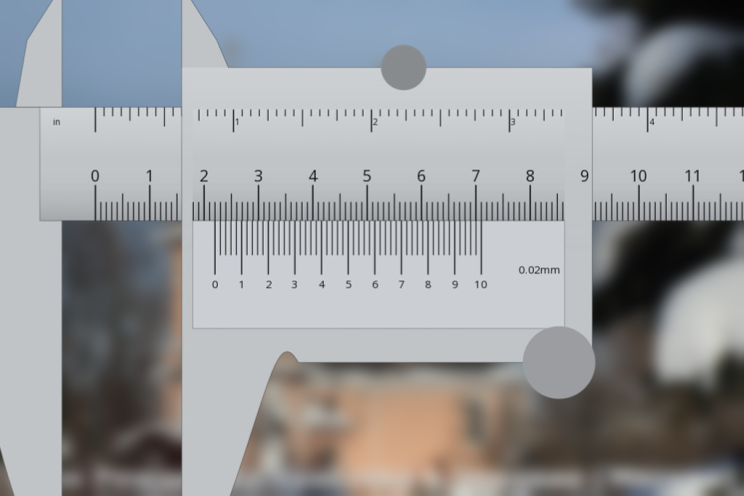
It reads 22.0 mm
